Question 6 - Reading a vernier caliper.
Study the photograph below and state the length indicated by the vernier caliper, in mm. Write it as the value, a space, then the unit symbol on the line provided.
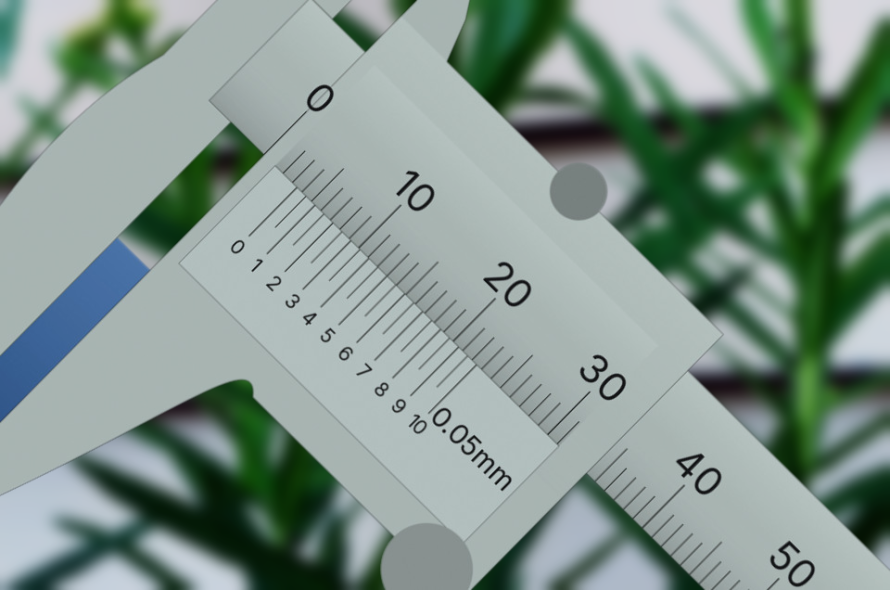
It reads 3.5 mm
